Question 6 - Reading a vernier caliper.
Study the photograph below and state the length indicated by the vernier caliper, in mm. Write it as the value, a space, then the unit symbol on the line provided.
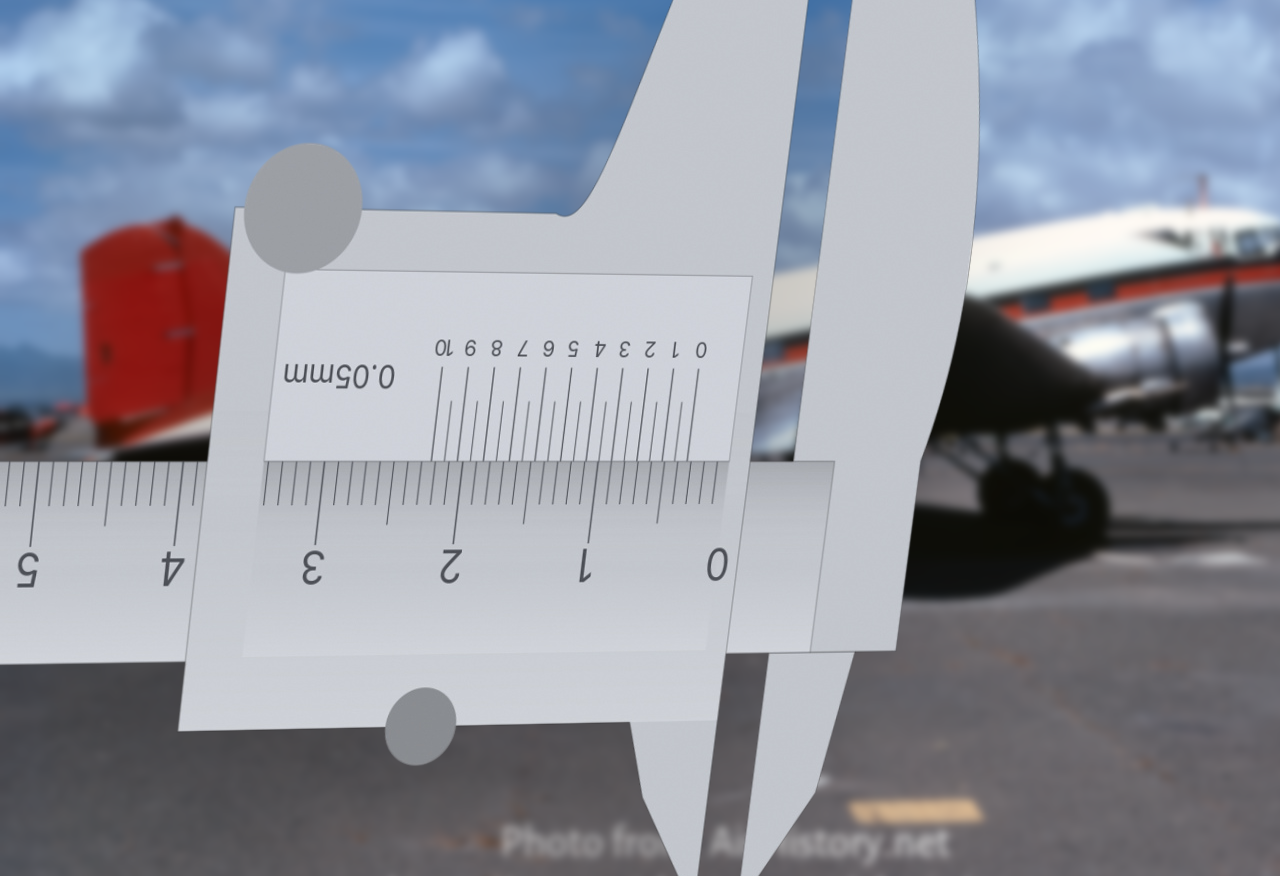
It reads 3.3 mm
